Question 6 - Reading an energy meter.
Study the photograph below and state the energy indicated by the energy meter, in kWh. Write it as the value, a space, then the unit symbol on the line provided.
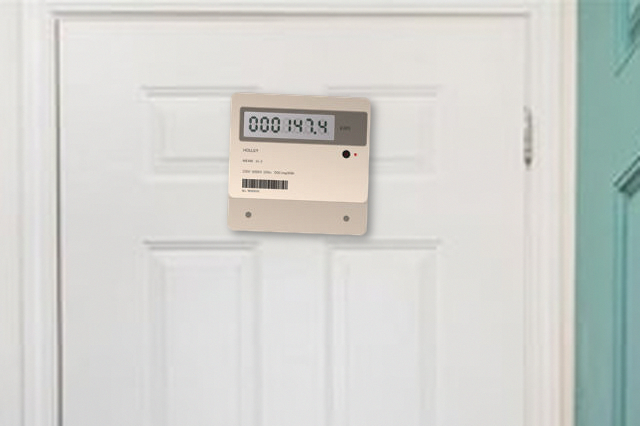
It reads 147.4 kWh
